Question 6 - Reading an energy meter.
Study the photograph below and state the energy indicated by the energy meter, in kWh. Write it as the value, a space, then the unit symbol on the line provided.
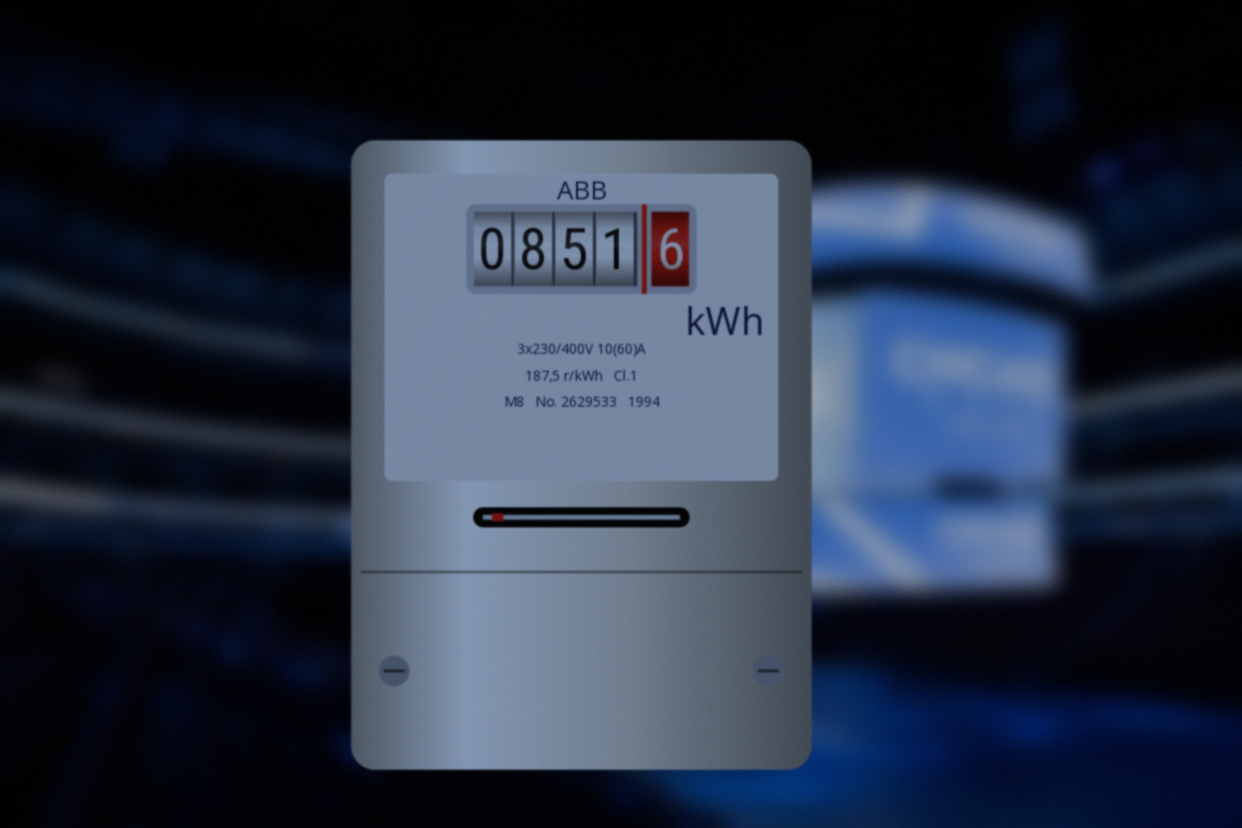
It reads 851.6 kWh
